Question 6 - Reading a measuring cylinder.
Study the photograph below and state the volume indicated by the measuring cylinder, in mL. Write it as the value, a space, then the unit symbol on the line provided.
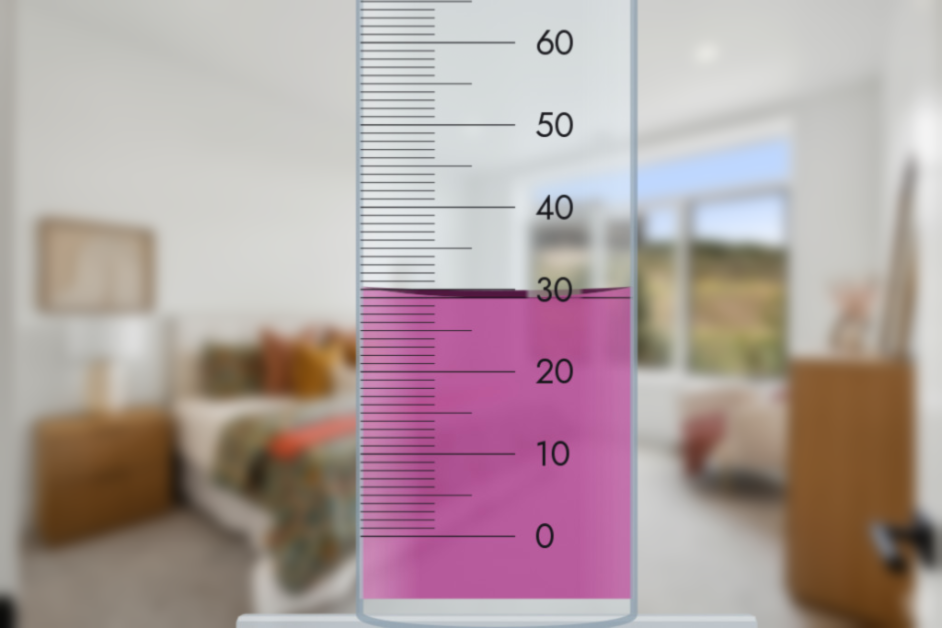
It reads 29 mL
